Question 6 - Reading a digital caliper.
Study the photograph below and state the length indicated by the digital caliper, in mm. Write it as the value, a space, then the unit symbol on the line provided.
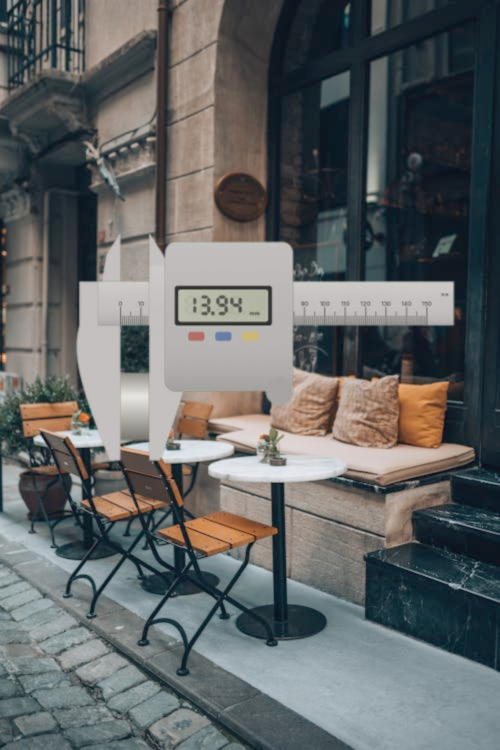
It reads 13.94 mm
